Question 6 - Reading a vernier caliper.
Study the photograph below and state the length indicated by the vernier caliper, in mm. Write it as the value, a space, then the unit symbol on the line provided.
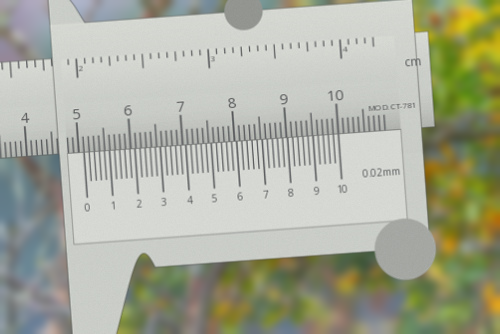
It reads 51.0 mm
